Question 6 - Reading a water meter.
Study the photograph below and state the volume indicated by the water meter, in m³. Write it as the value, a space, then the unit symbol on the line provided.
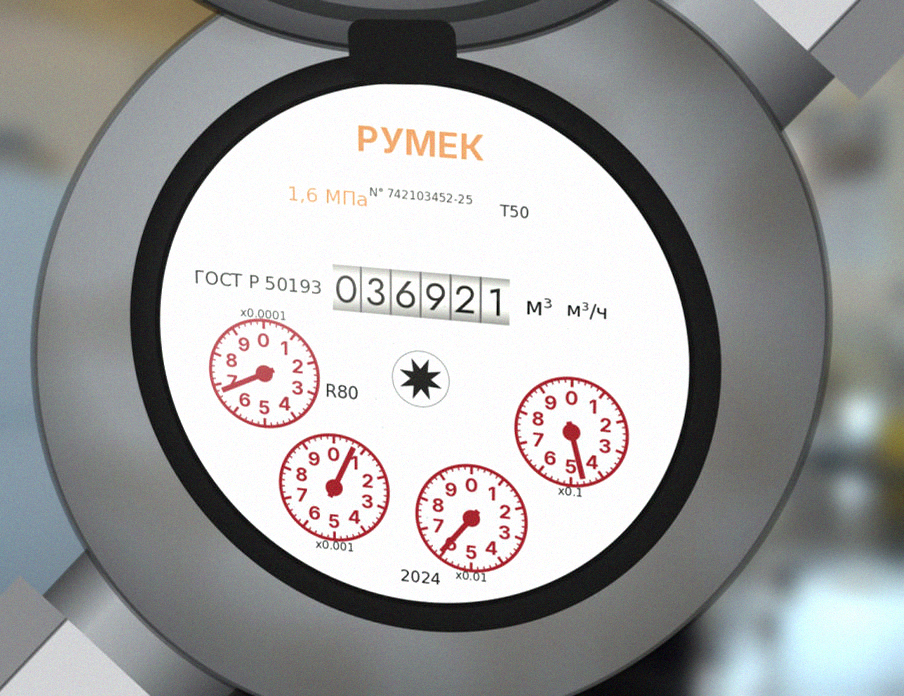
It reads 36921.4606 m³
